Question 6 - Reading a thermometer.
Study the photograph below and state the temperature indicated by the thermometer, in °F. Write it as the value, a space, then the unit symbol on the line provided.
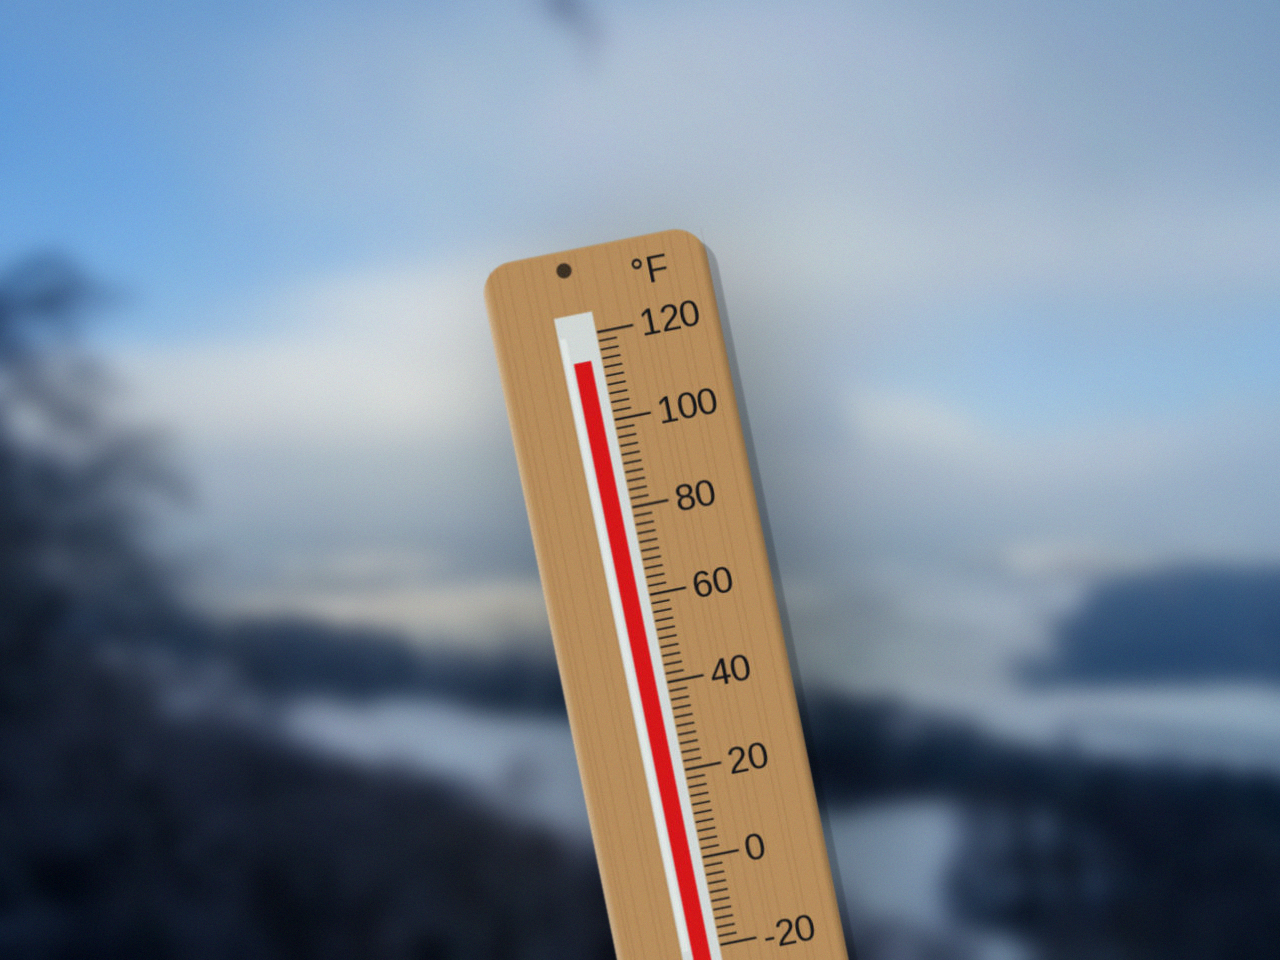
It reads 114 °F
